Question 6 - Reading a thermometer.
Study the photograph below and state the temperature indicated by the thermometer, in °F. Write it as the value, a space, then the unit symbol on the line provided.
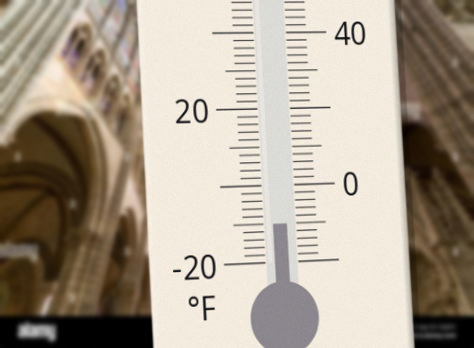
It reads -10 °F
